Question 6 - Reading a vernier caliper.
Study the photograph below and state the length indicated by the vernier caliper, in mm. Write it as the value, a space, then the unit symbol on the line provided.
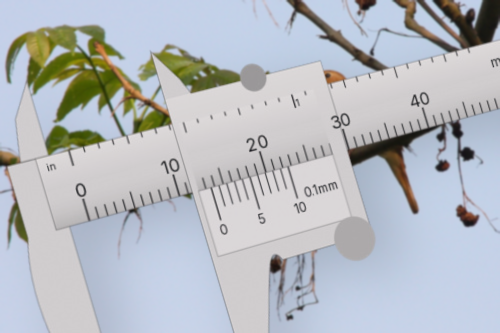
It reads 13.6 mm
